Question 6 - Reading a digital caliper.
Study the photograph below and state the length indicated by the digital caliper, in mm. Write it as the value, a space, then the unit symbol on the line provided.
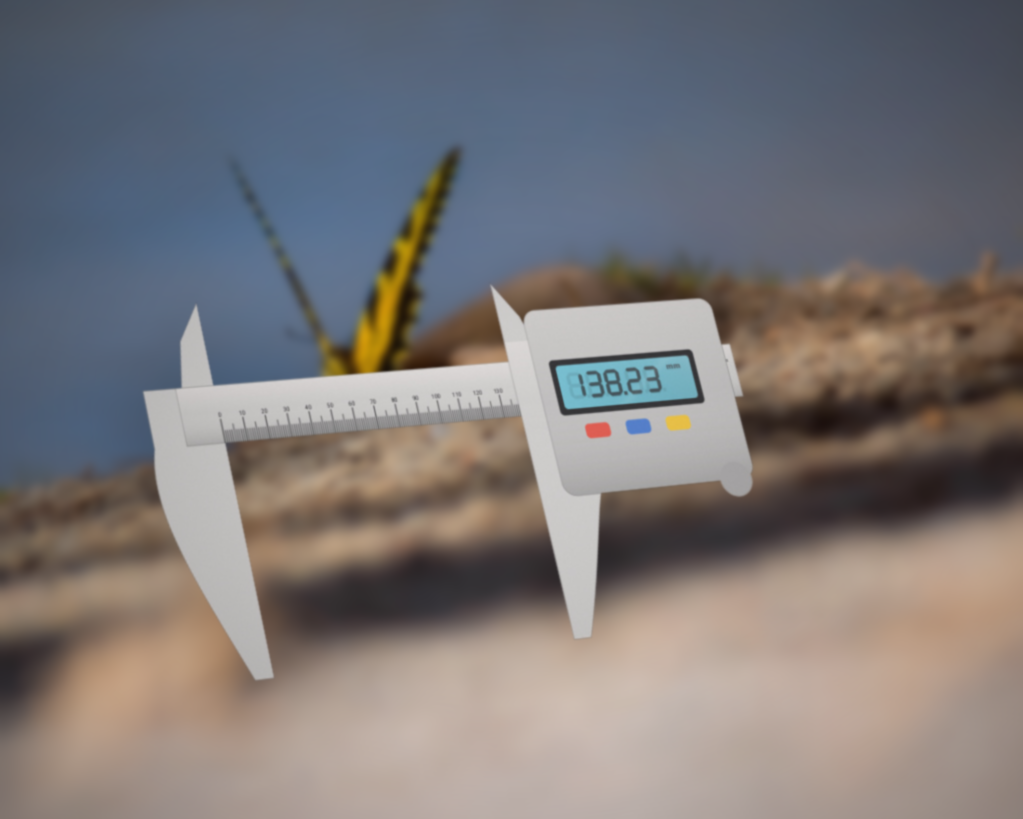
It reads 138.23 mm
